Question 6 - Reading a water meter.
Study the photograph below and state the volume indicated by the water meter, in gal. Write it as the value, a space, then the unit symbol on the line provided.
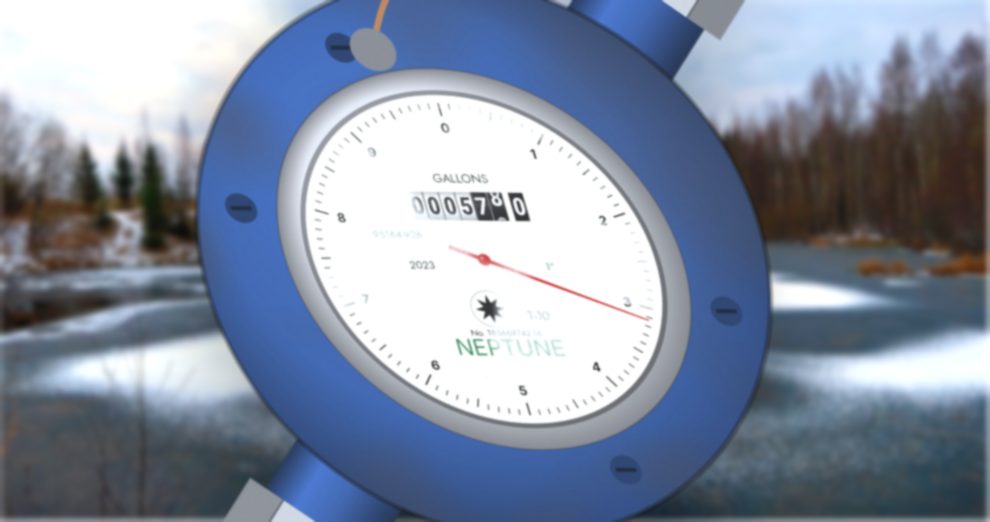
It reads 5783.1 gal
